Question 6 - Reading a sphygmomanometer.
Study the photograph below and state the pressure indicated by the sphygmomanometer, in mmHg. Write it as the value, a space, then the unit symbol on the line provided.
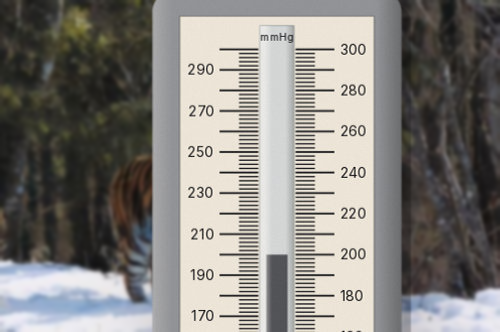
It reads 200 mmHg
